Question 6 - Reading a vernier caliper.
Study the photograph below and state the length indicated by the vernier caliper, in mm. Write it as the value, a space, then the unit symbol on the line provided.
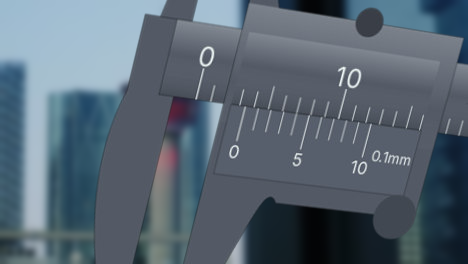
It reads 3.4 mm
